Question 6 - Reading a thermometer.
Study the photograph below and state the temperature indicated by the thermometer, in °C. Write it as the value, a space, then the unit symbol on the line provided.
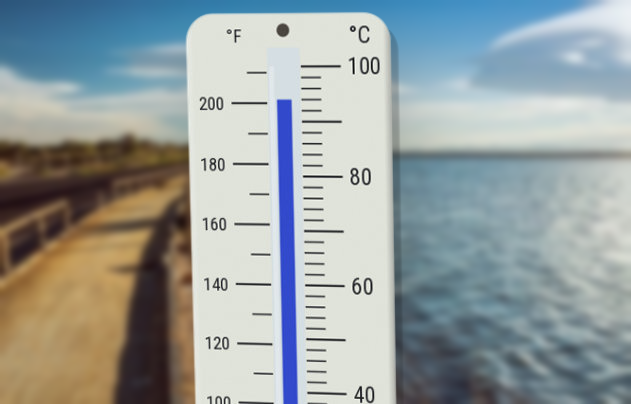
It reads 94 °C
